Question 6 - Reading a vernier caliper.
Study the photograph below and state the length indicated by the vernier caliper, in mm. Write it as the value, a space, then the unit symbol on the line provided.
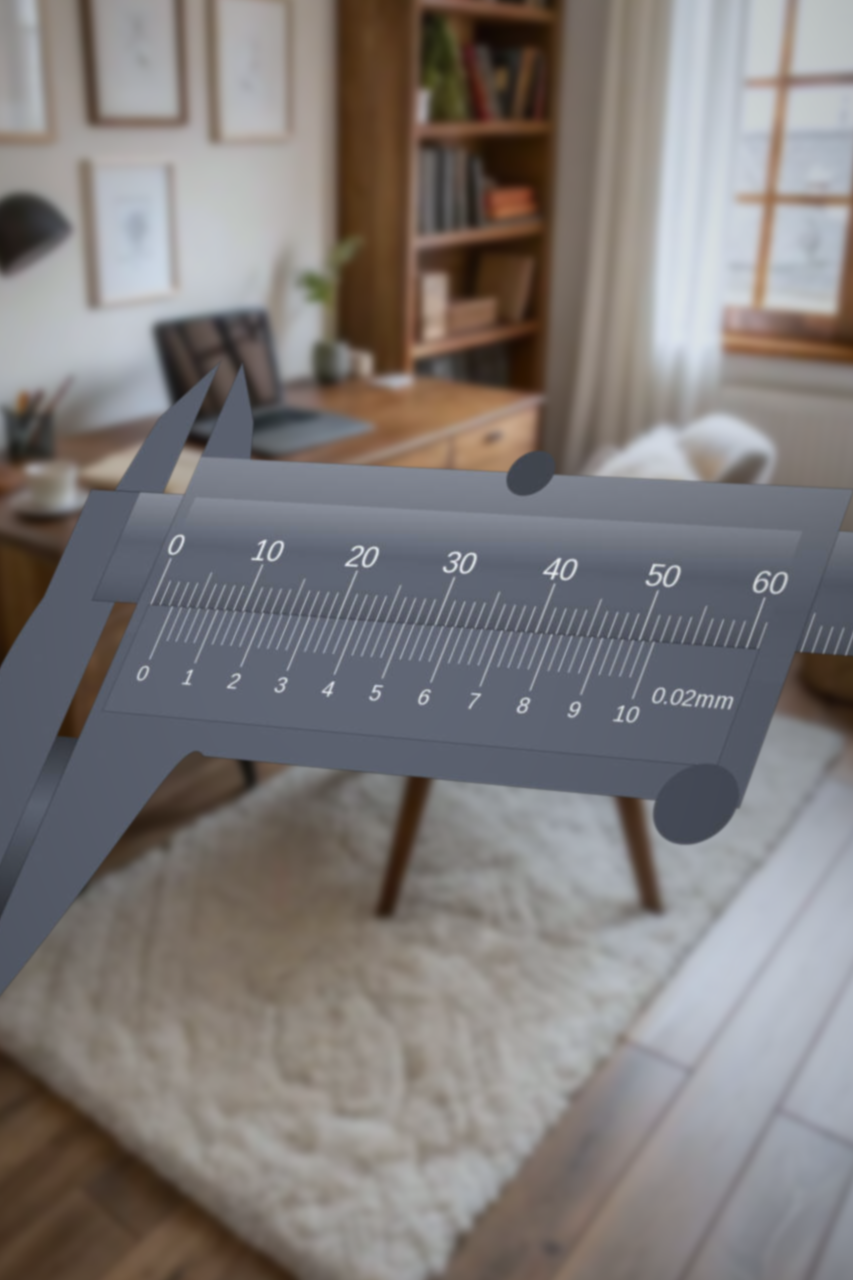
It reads 2.4 mm
